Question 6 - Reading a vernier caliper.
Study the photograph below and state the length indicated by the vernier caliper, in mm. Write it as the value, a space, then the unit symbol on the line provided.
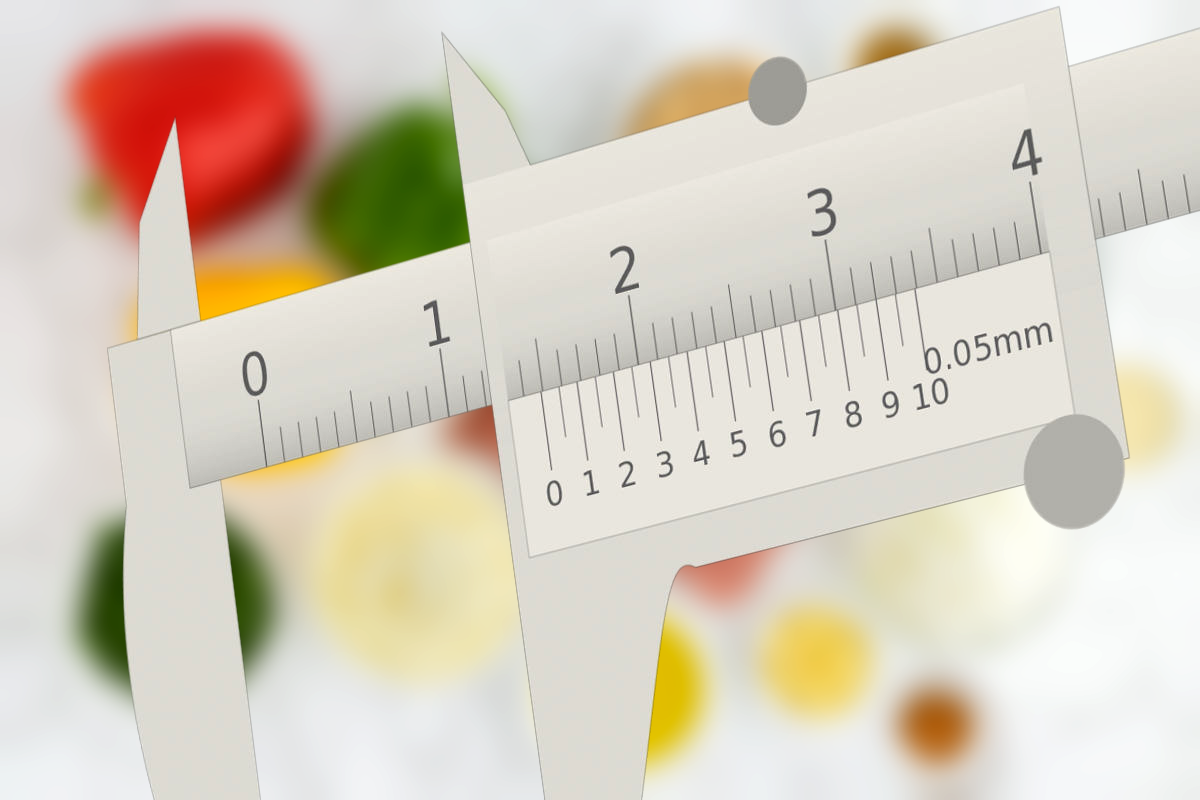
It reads 14.9 mm
